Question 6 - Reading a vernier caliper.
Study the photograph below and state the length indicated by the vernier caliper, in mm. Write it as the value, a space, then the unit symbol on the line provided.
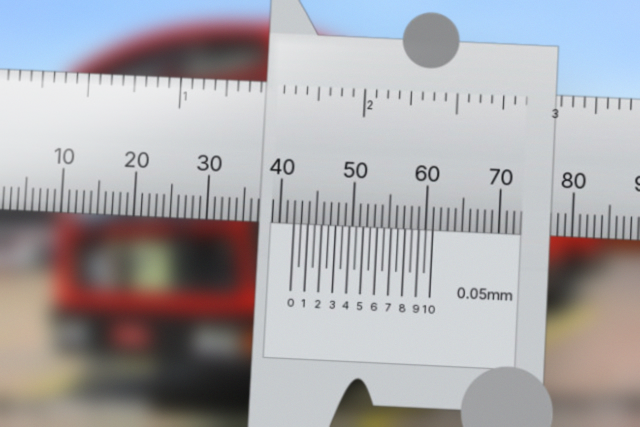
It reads 42.0 mm
